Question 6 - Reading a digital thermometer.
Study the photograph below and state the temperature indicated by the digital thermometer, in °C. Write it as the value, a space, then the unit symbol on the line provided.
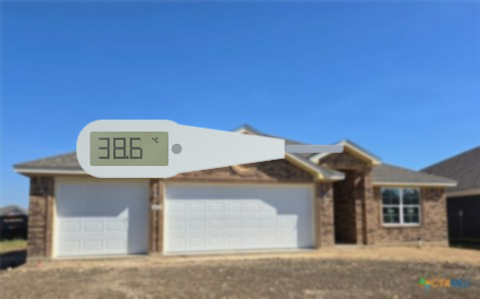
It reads 38.6 °C
